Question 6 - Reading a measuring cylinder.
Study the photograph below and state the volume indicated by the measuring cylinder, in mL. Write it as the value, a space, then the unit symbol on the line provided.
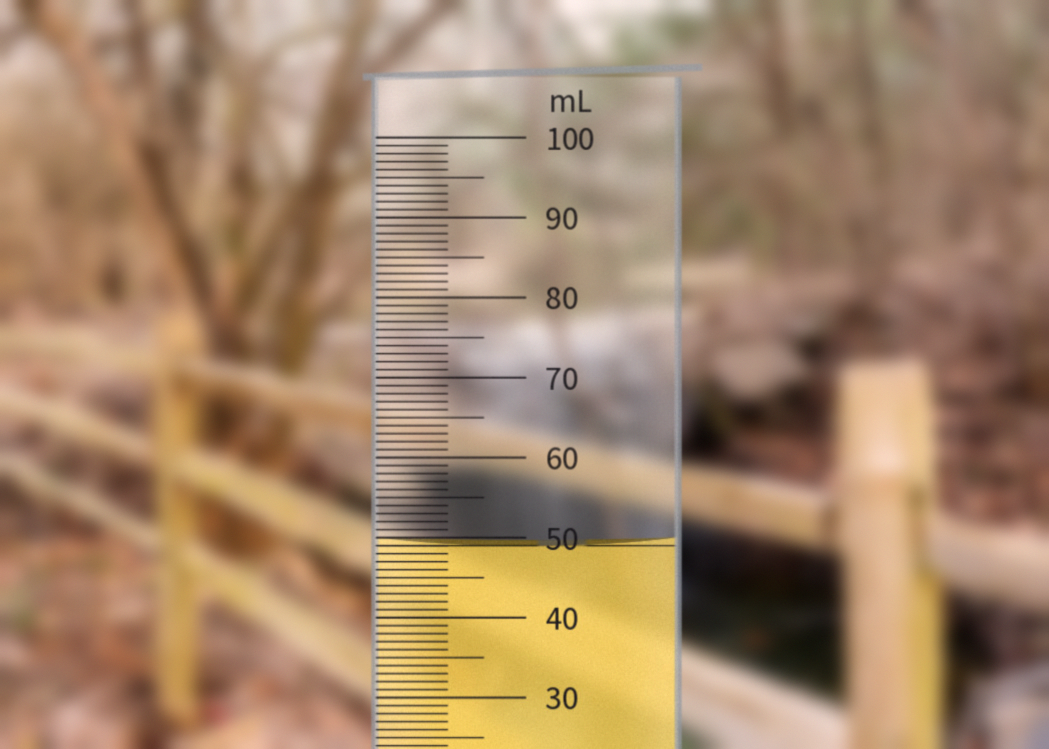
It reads 49 mL
